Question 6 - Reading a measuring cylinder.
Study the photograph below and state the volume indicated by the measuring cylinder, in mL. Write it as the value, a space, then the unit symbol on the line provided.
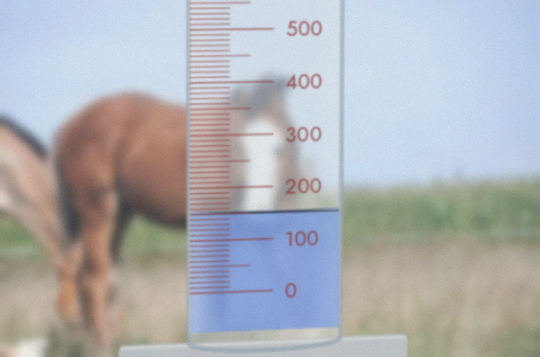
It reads 150 mL
